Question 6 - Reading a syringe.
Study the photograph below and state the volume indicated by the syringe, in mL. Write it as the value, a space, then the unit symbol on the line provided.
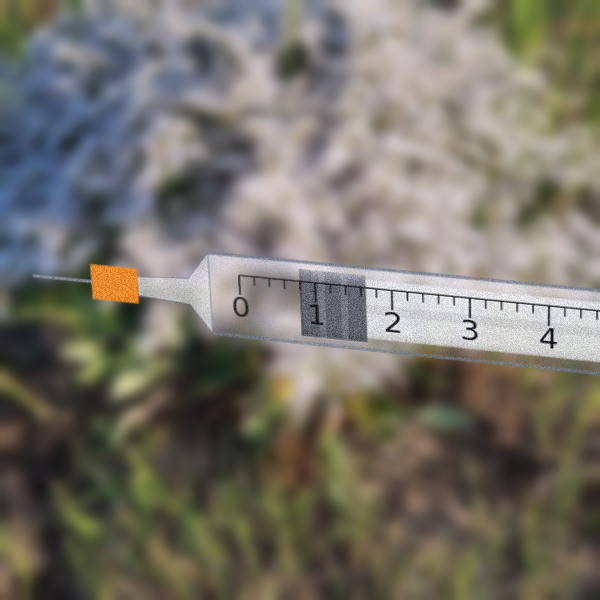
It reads 0.8 mL
